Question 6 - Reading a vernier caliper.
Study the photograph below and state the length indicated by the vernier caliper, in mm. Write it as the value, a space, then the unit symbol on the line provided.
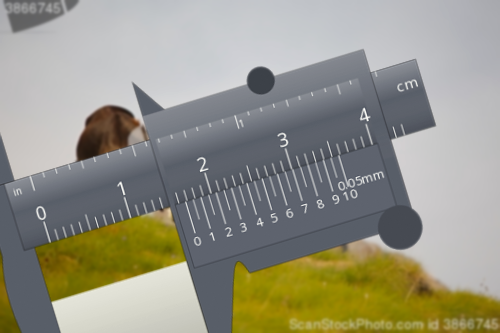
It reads 16.8 mm
